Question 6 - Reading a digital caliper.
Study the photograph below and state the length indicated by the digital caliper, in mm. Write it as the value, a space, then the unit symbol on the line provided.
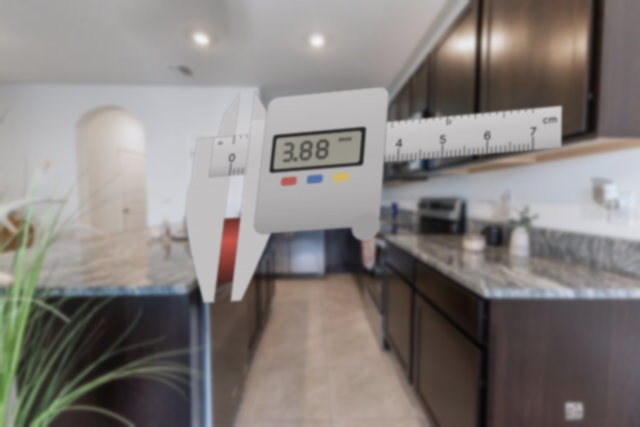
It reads 3.88 mm
